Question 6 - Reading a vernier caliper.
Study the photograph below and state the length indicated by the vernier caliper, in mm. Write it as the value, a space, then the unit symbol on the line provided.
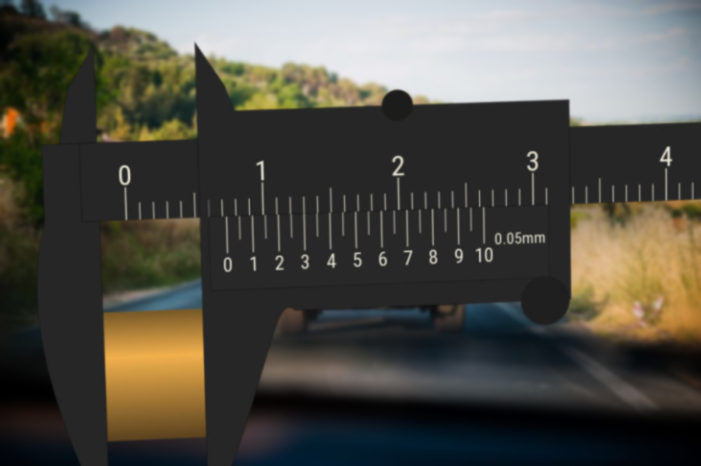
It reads 7.3 mm
